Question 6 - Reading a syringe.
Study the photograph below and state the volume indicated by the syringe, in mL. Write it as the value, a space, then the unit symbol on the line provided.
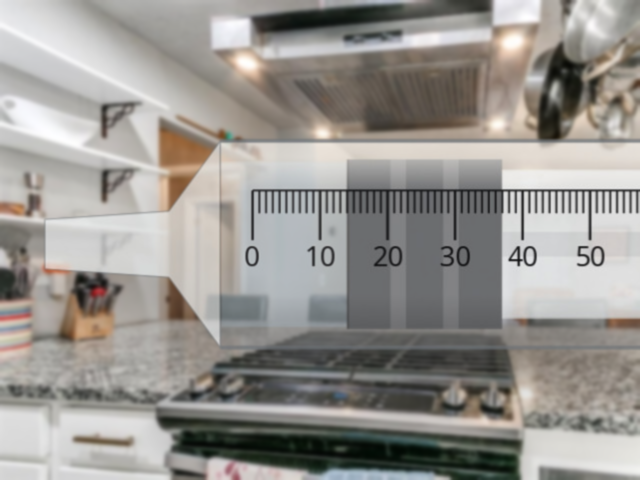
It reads 14 mL
